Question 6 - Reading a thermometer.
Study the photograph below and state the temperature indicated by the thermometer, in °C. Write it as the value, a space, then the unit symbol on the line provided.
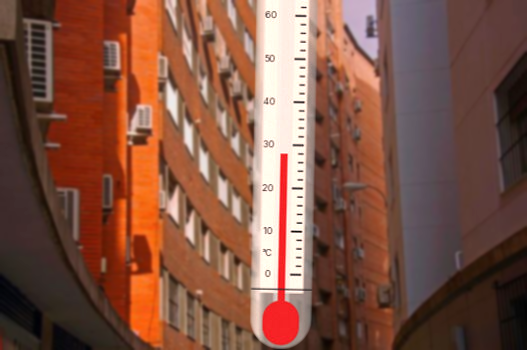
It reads 28 °C
